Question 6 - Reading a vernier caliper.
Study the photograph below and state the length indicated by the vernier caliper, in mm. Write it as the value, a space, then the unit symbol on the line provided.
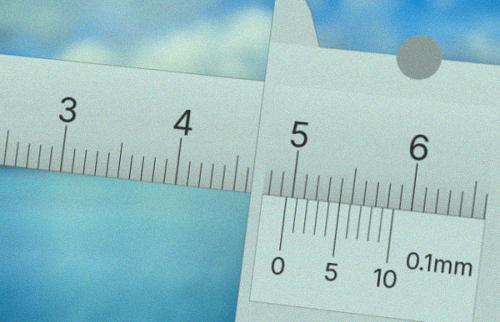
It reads 49.5 mm
